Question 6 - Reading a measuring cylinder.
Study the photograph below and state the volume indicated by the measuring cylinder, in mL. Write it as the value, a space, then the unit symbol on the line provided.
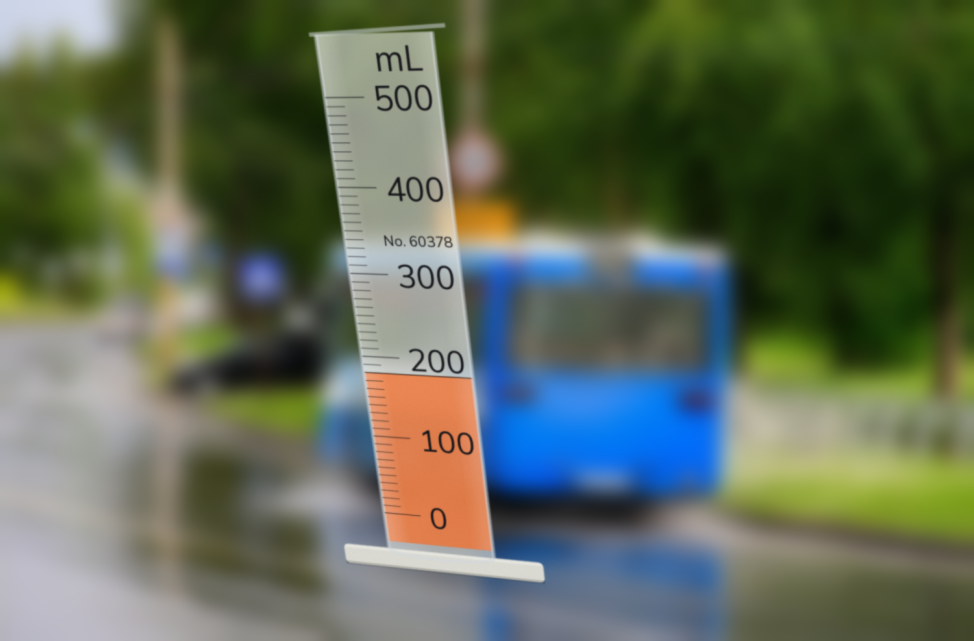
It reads 180 mL
